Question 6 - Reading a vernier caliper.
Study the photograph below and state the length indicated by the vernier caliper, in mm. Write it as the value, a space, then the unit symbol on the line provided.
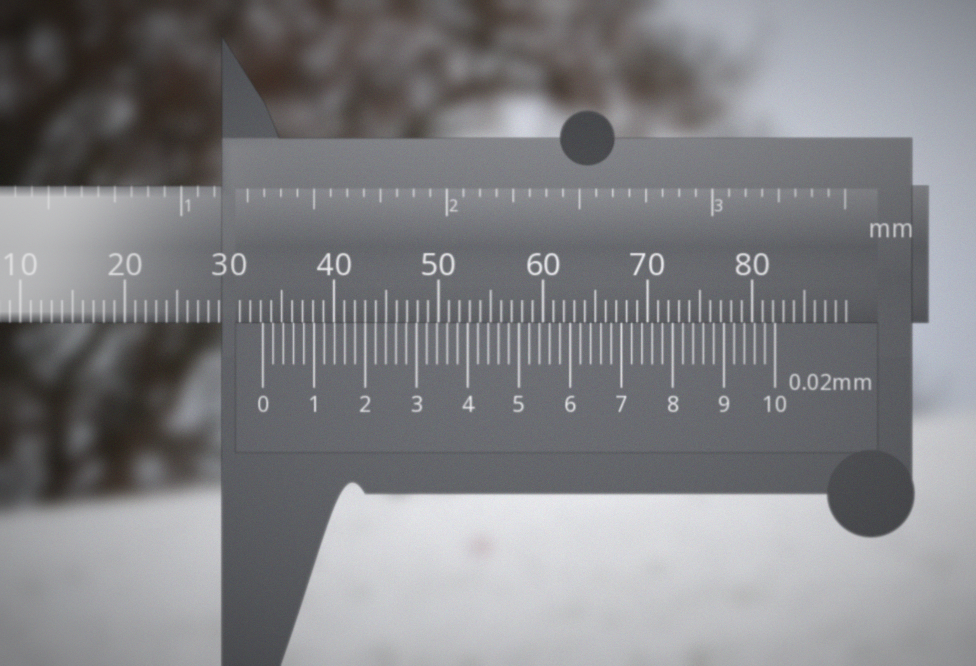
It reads 33.2 mm
